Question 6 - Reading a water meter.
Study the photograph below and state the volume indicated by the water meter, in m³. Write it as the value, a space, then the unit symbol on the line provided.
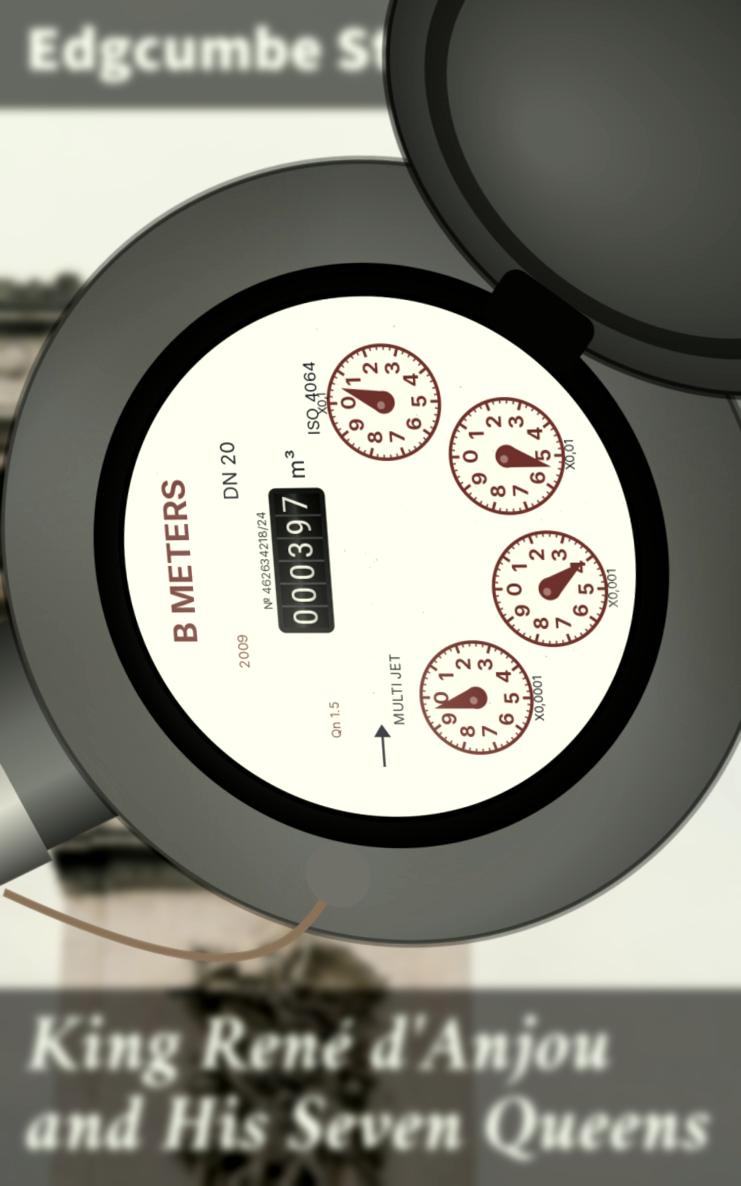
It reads 397.0539 m³
